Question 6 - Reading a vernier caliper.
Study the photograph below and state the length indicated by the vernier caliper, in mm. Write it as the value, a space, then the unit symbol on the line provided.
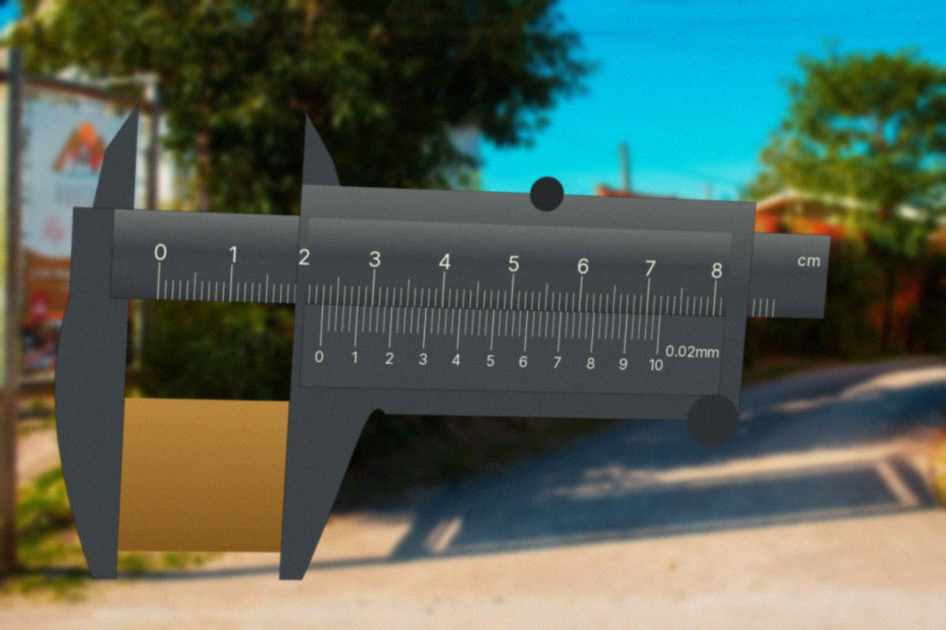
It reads 23.0 mm
